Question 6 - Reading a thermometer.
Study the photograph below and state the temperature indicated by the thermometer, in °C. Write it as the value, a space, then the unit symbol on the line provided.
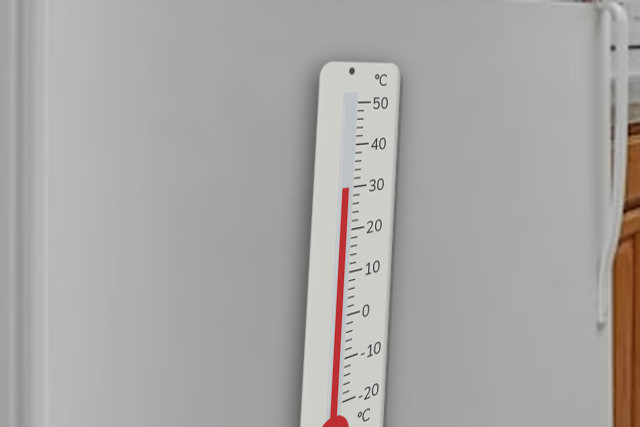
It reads 30 °C
